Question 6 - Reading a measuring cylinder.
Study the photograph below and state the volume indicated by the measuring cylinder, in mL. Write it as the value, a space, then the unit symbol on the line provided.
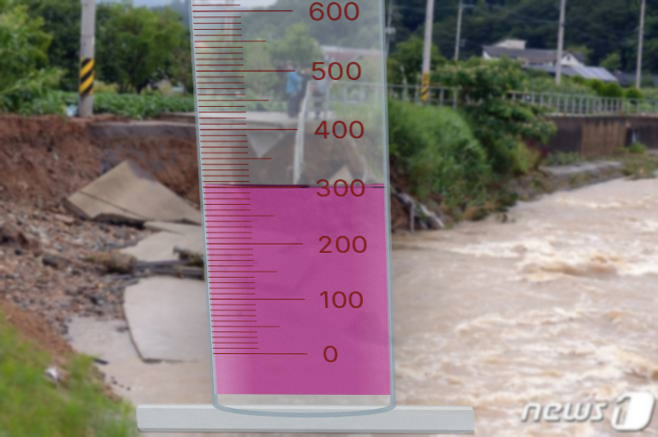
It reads 300 mL
